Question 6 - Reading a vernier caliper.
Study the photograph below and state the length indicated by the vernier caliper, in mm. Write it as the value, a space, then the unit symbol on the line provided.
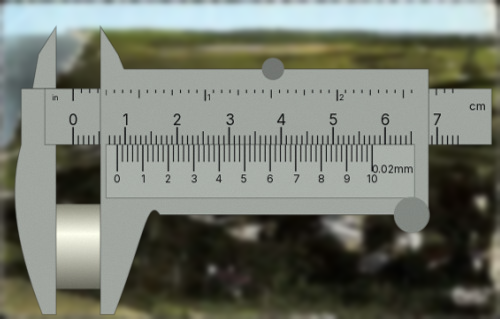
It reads 8.5 mm
